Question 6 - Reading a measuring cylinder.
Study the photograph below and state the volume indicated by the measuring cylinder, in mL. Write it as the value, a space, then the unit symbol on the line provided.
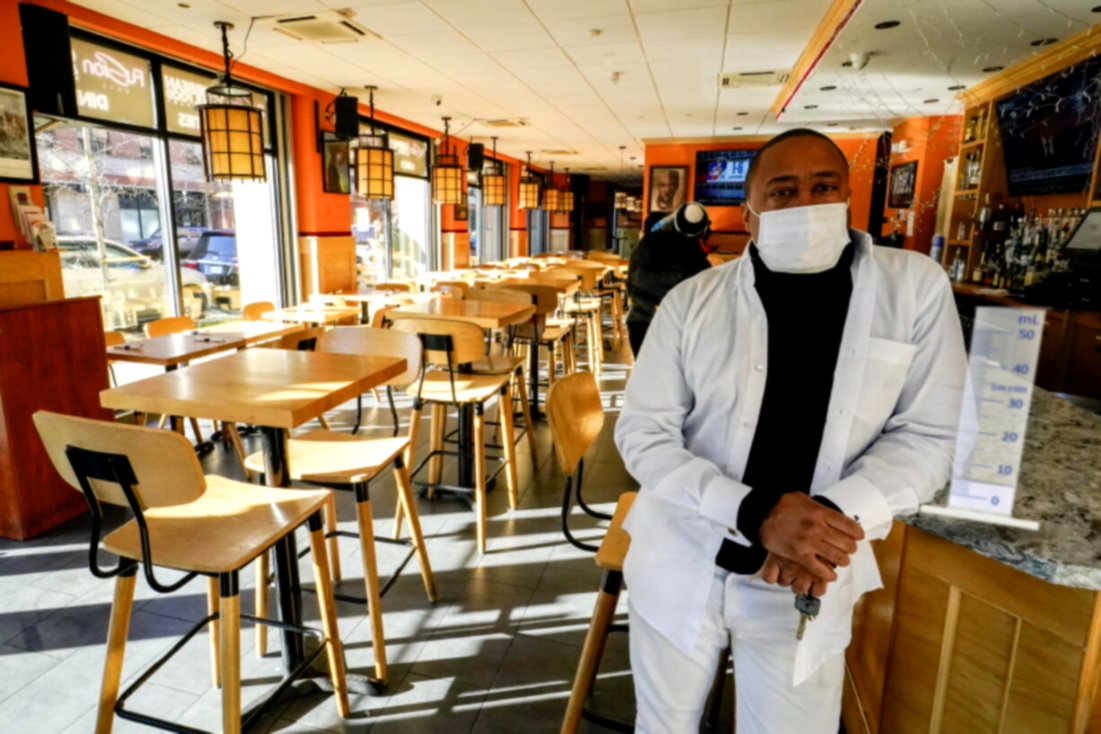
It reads 5 mL
